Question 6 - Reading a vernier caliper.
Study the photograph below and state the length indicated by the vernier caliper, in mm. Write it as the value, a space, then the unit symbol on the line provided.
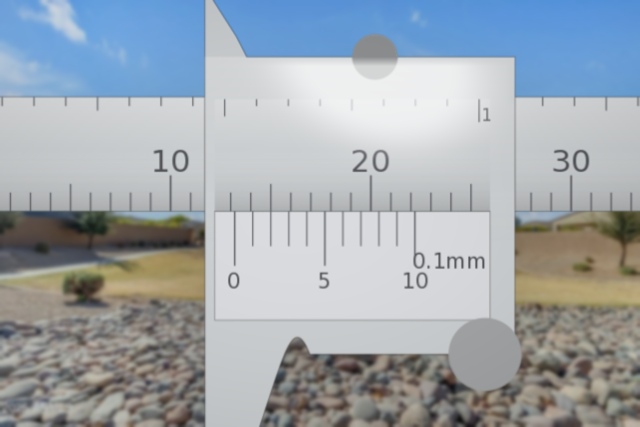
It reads 13.2 mm
